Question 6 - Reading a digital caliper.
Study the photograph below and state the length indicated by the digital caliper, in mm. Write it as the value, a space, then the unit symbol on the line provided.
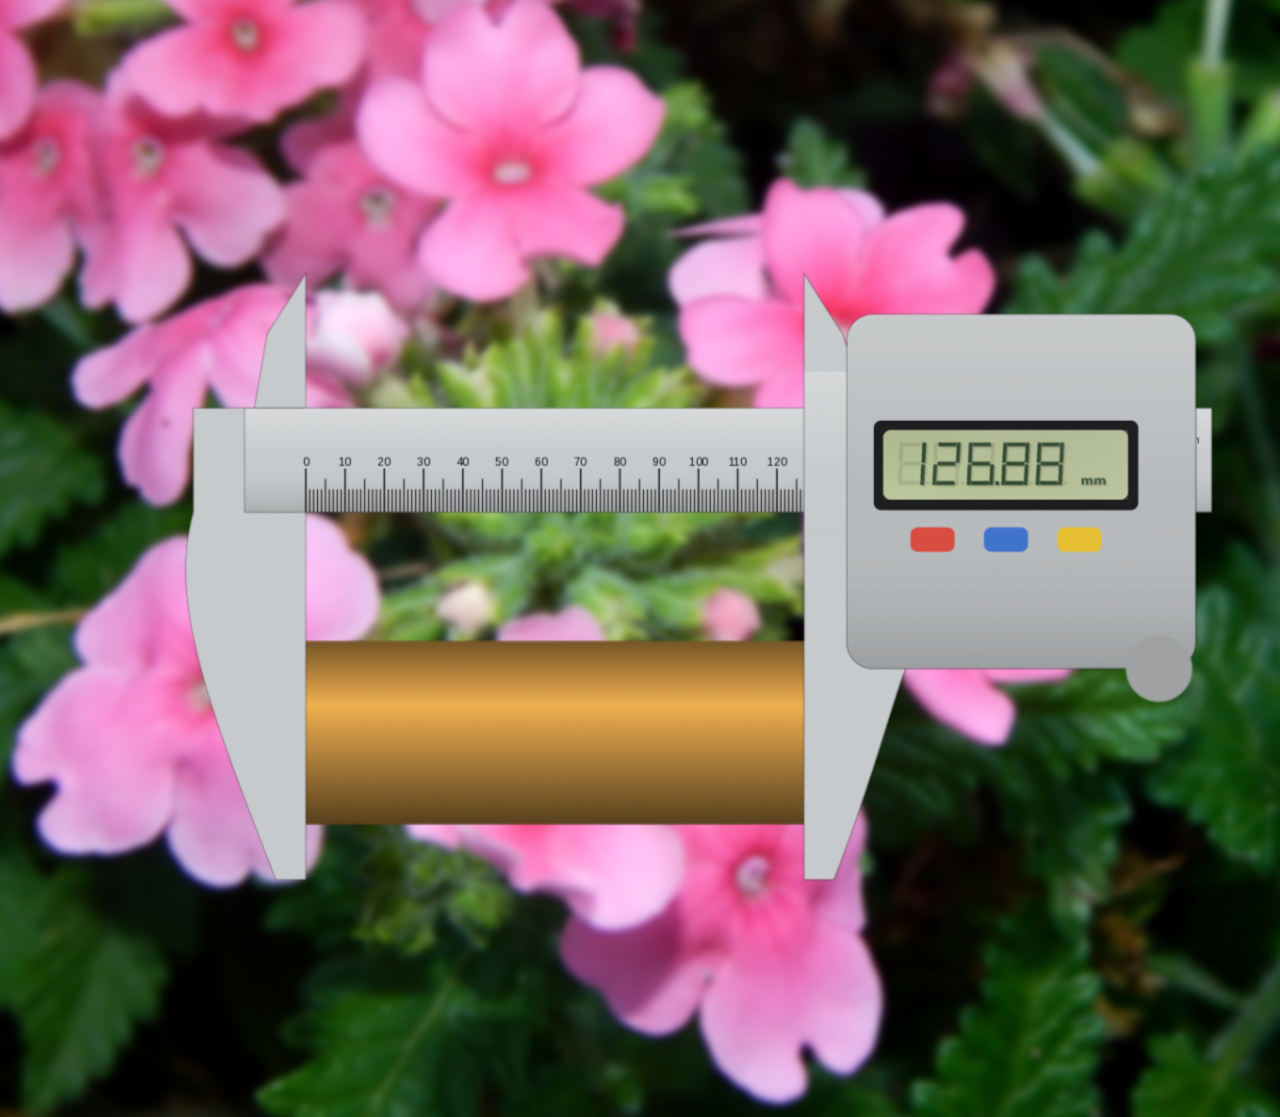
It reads 126.88 mm
